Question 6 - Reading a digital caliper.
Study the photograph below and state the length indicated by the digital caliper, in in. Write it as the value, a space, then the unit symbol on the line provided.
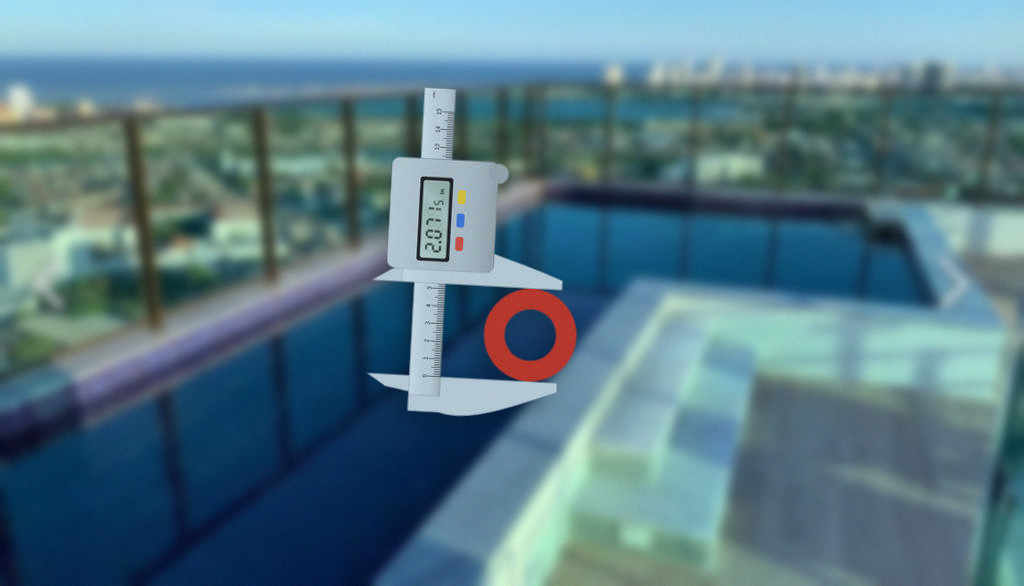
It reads 2.0715 in
